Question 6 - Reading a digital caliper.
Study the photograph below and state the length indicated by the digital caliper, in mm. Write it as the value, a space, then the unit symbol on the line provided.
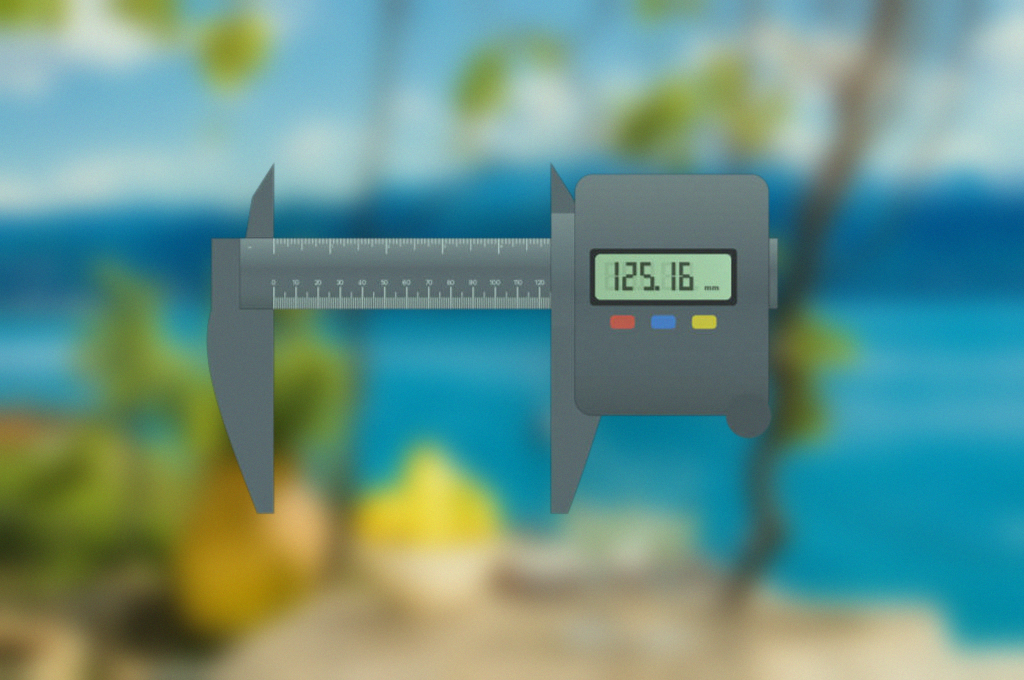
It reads 125.16 mm
